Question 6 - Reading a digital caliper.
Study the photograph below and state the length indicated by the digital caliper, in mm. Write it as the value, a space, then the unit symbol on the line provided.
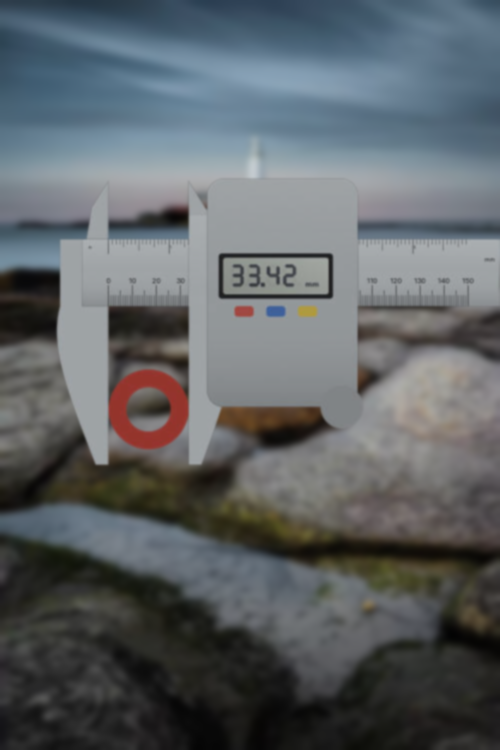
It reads 33.42 mm
